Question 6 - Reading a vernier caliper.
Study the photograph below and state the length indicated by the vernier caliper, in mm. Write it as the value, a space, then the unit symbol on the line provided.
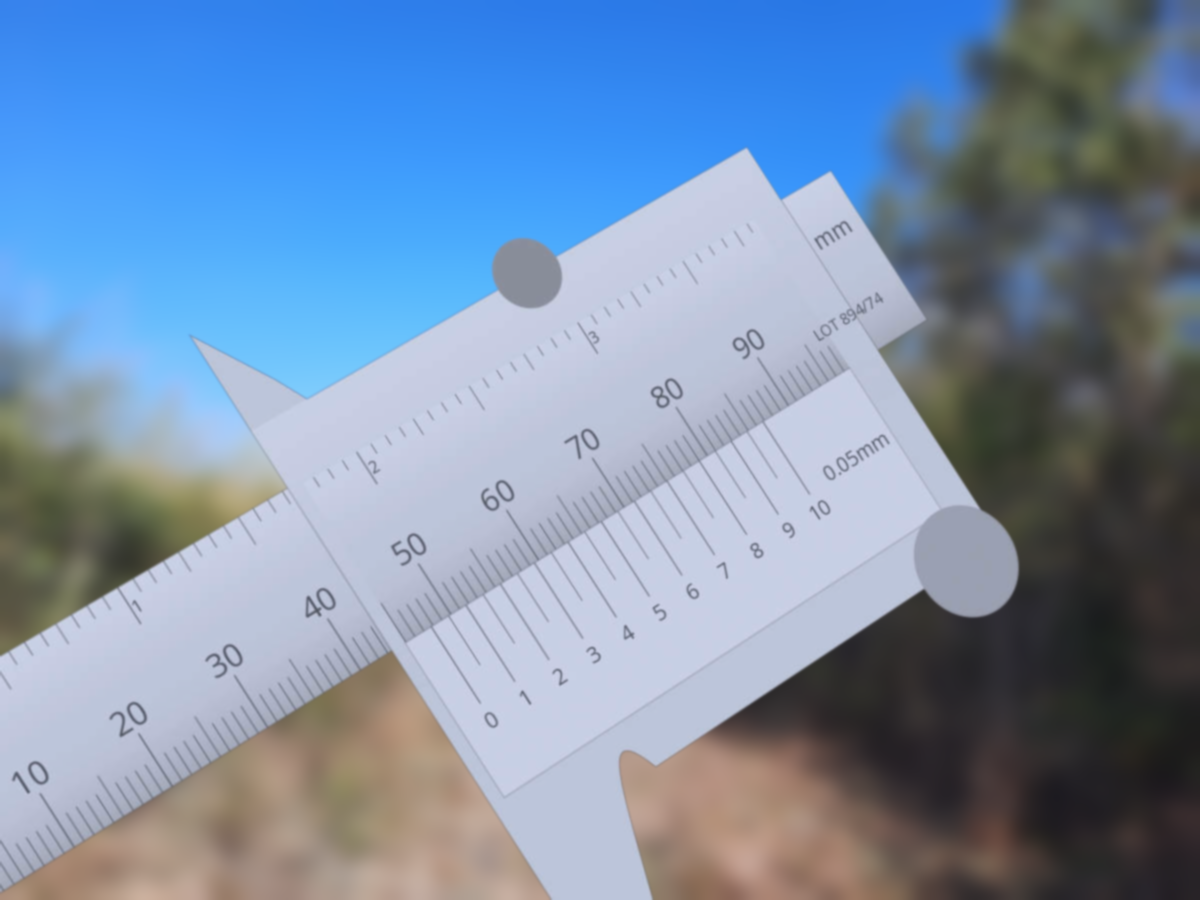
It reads 47.8 mm
